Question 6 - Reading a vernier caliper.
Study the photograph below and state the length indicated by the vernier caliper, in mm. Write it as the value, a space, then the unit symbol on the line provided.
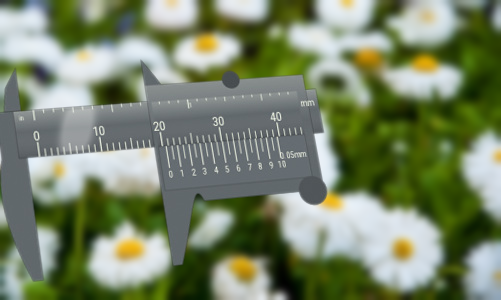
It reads 20.6 mm
